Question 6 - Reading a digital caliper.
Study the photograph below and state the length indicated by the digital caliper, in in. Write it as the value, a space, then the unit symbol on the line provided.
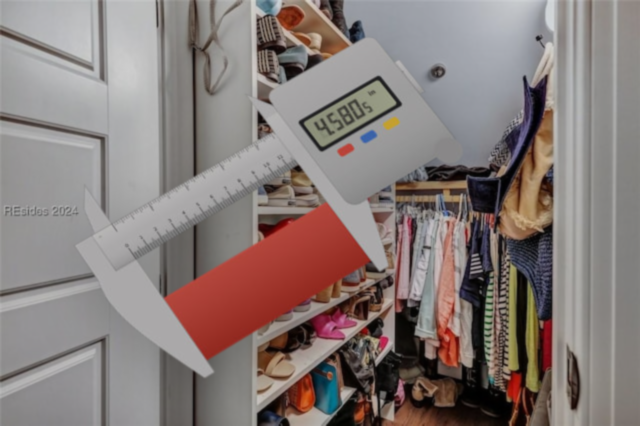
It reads 4.5805 in
